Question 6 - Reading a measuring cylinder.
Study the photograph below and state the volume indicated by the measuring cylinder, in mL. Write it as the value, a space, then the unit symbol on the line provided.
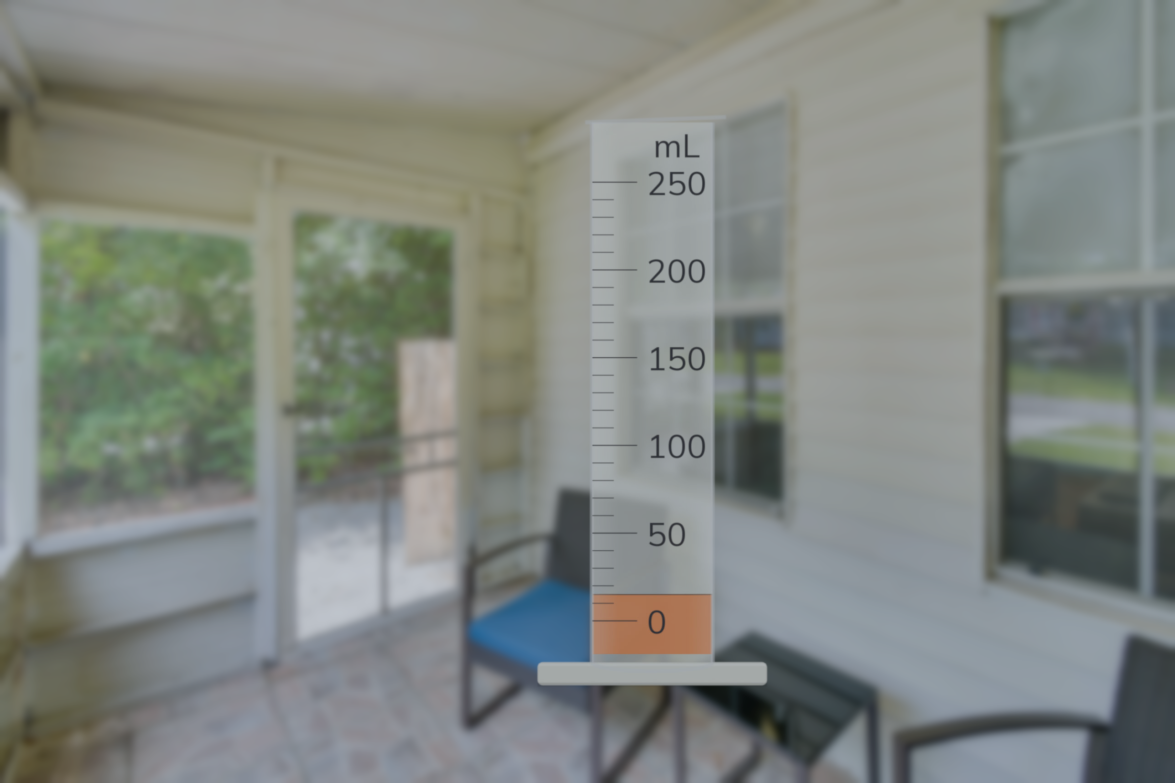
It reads 15 mL
